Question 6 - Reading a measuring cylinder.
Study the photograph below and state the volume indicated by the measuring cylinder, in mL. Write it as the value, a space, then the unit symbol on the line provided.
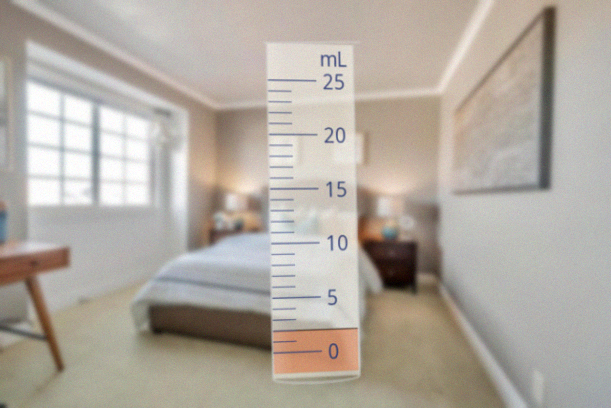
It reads 2 mL
